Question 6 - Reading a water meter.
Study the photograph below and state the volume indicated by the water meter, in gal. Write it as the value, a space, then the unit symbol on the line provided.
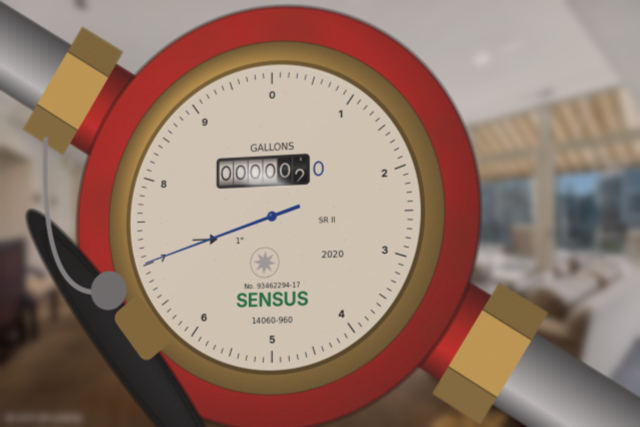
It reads 17.0 gal
